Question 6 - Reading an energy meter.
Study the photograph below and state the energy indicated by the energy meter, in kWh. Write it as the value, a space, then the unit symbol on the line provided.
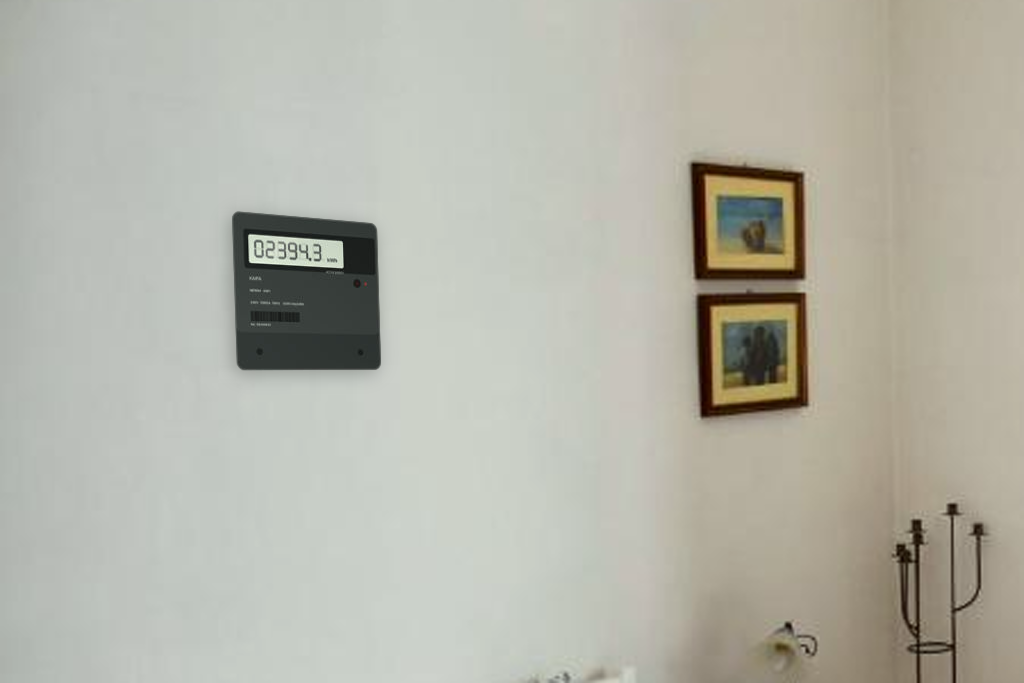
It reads 2394.3 kWh
